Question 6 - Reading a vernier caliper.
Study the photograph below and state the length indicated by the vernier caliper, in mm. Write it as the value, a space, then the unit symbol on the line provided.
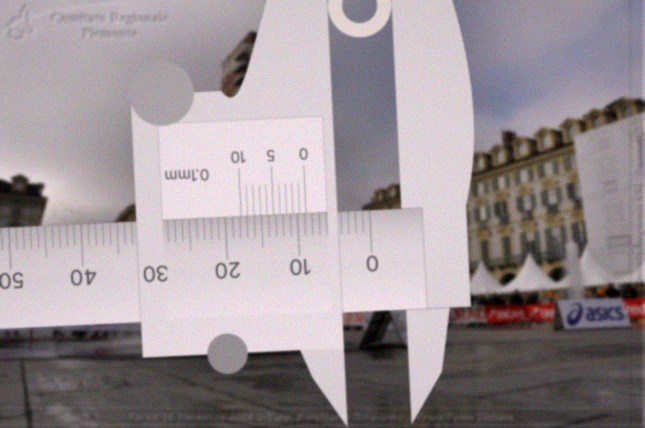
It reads 8.8 mm
